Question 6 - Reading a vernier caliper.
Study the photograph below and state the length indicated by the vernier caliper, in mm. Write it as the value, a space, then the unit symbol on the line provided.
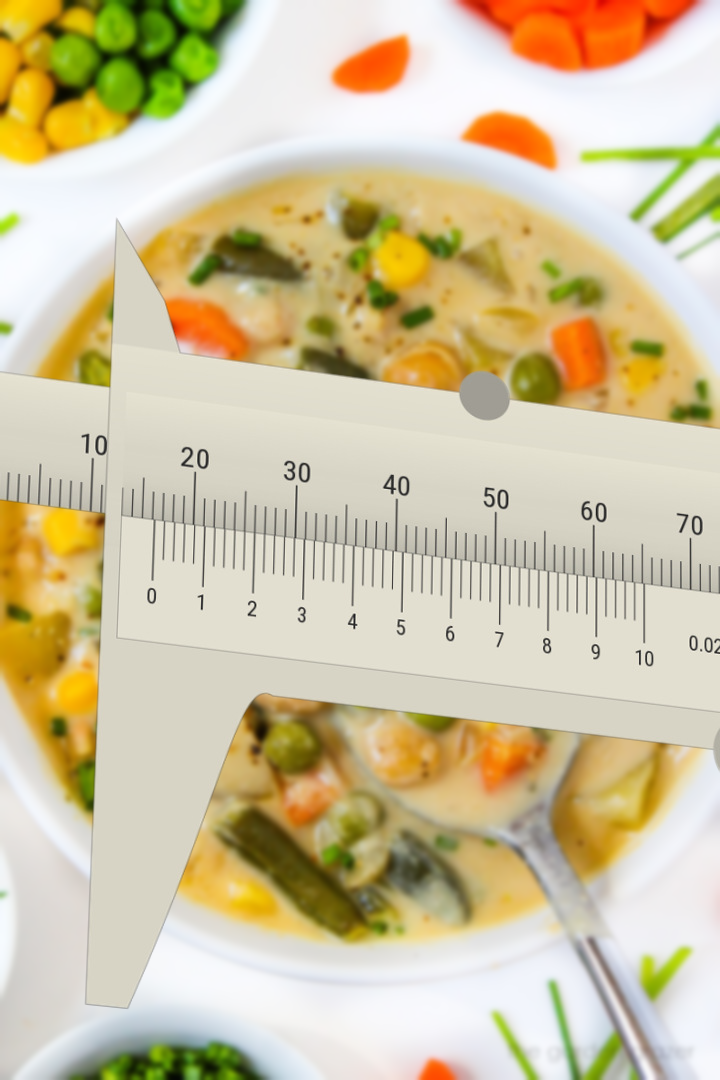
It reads 16.2 mm
